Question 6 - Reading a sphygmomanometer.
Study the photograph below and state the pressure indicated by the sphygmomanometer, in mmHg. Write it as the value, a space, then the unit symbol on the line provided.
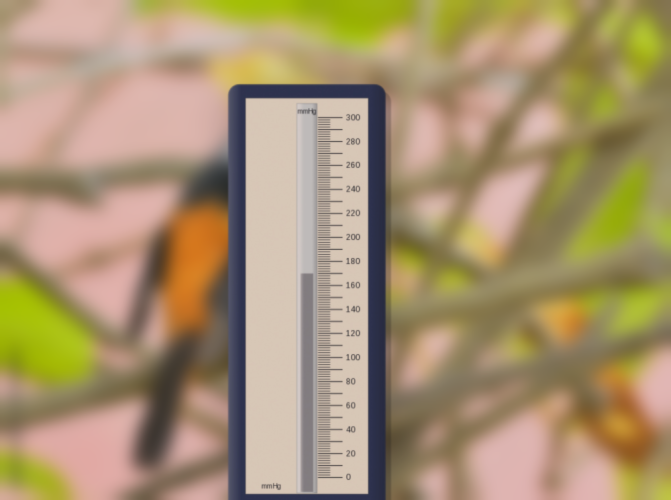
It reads 170 mmHg
